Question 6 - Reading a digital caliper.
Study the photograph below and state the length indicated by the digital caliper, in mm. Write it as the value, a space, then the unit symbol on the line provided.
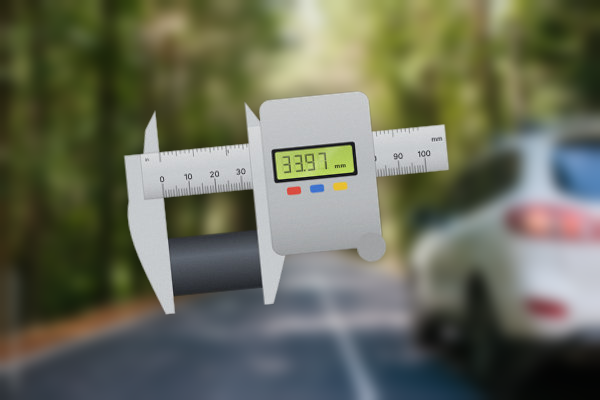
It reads 33.97 mm
